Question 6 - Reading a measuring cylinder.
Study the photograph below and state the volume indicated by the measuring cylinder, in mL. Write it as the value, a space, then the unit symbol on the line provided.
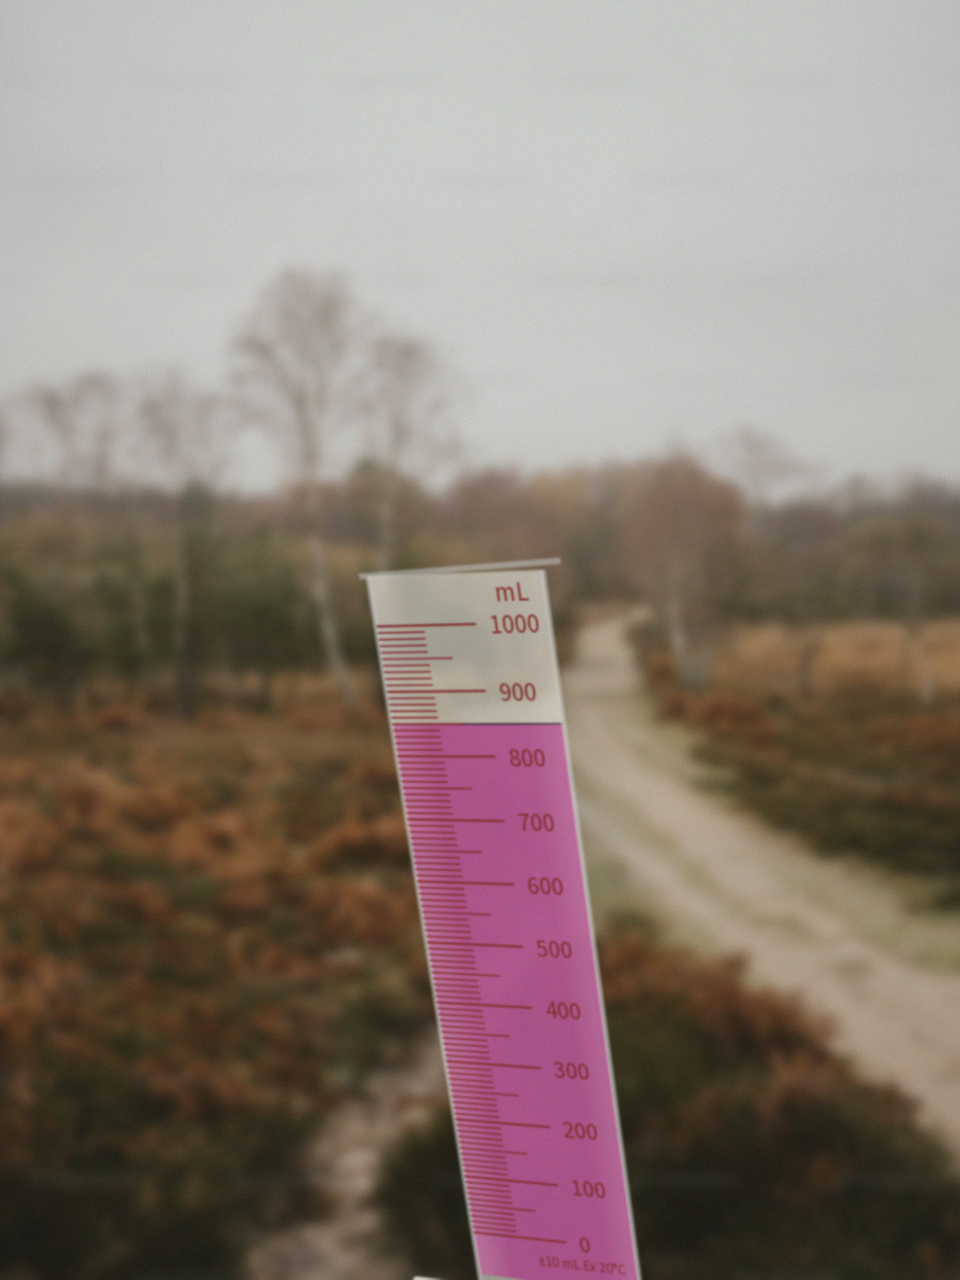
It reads 850 mL
